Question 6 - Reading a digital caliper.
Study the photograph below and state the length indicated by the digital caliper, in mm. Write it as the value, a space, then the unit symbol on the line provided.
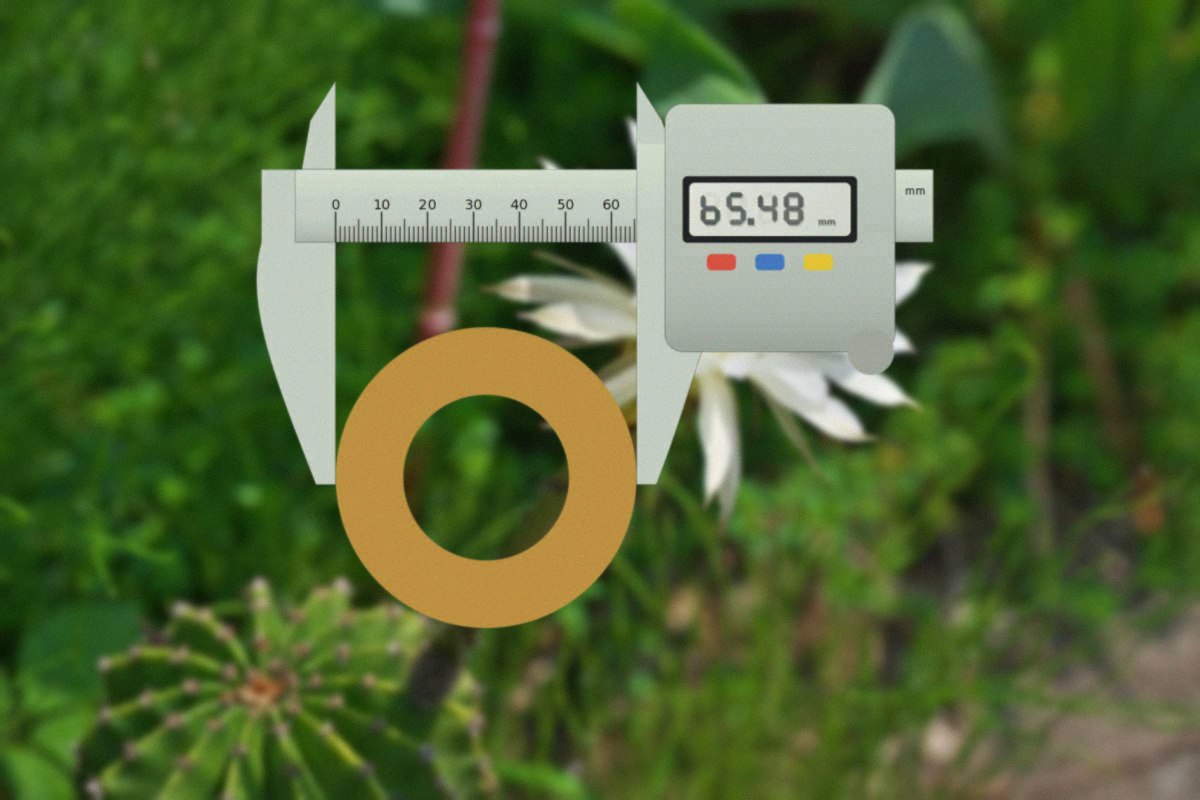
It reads 65.48 mm
